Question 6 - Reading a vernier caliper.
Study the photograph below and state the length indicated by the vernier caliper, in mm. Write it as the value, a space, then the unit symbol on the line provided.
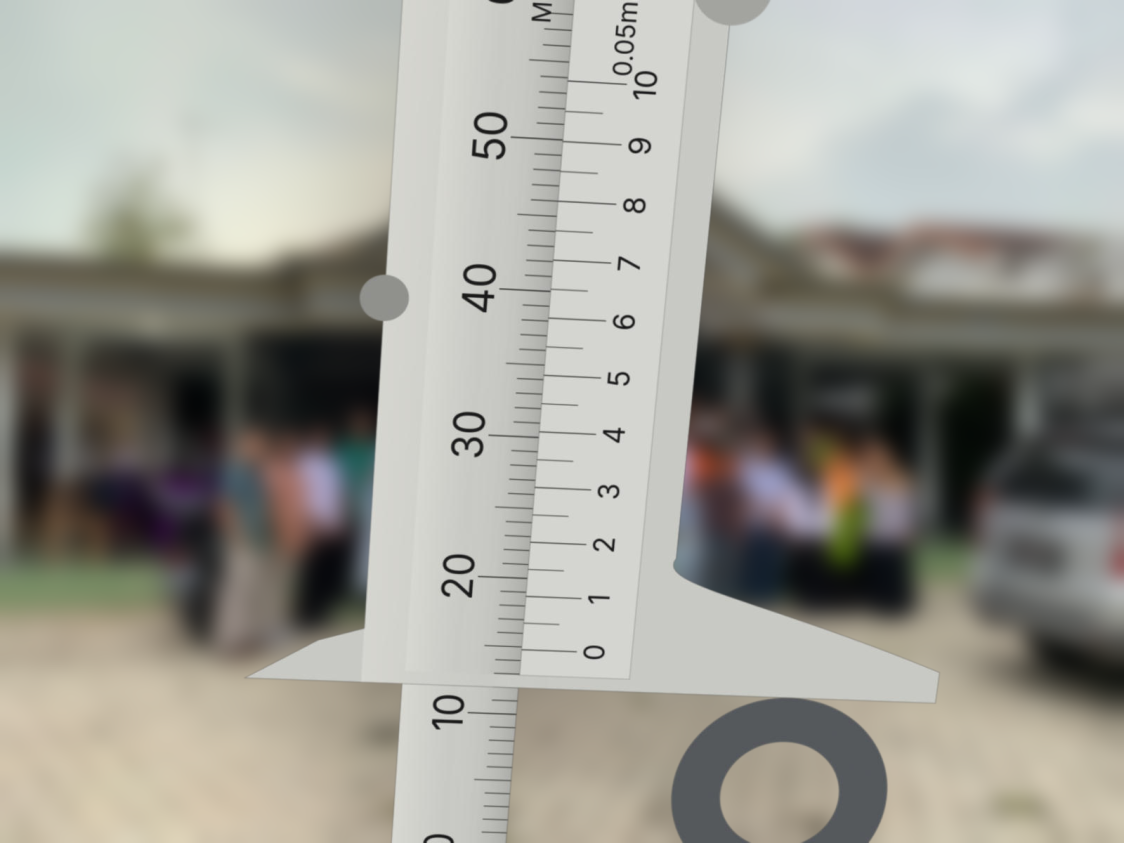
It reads 14.8 mm
